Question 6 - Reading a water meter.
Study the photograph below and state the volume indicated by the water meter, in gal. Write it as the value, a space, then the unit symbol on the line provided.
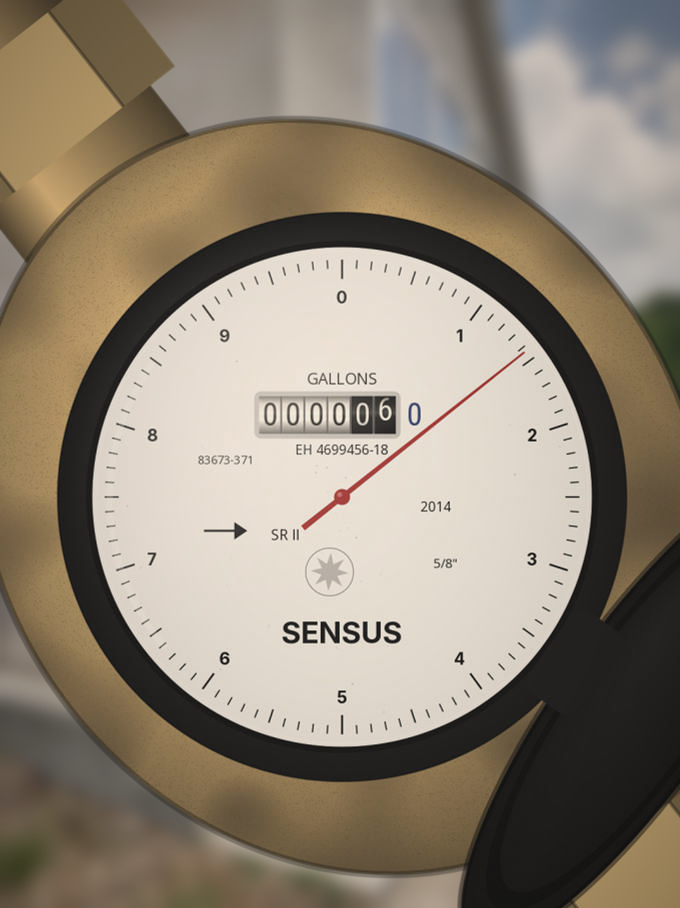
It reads 61.4 gal
